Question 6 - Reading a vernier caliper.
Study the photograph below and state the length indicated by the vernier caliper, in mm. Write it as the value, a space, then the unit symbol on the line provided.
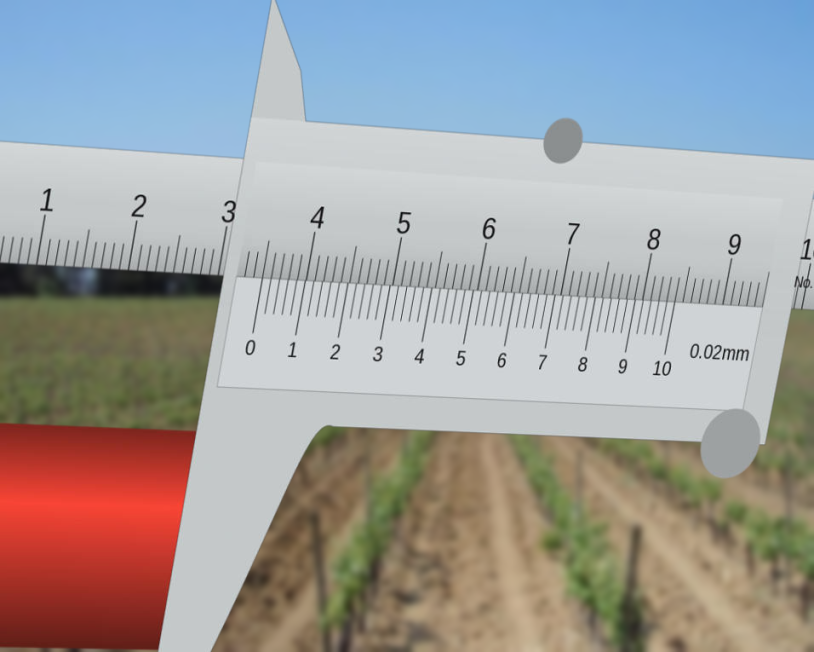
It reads 35.0 mm
